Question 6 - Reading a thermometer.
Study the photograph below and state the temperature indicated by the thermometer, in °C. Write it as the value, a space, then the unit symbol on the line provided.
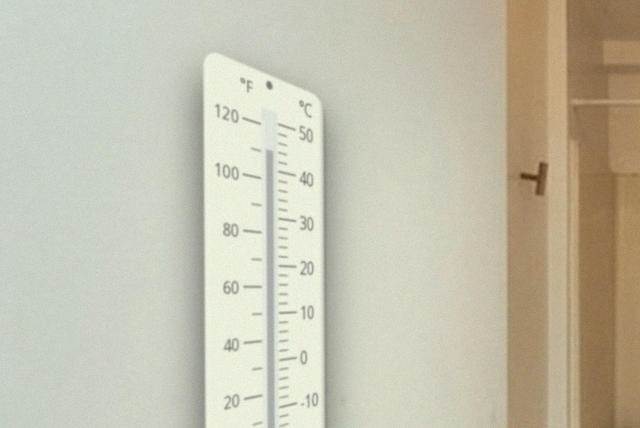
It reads 44 °C
